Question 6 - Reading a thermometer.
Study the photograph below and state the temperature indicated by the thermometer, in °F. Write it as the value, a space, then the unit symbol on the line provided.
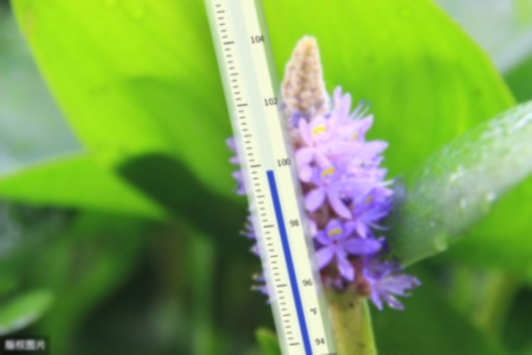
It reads 99.8 °F
